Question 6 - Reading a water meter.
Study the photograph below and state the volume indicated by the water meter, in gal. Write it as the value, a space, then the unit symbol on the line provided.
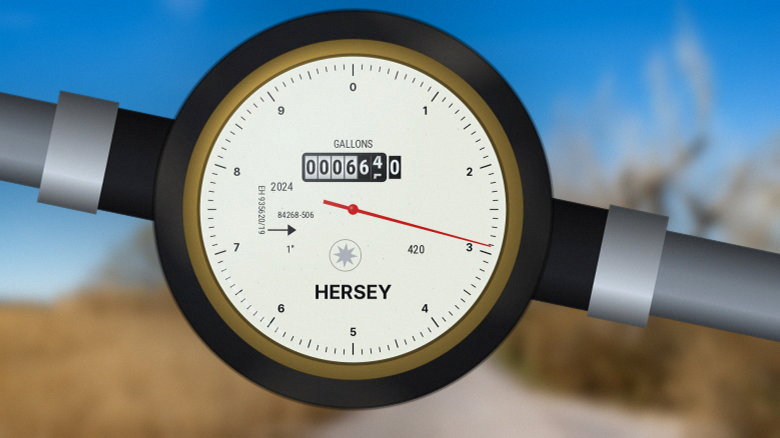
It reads 6642.9 gal
